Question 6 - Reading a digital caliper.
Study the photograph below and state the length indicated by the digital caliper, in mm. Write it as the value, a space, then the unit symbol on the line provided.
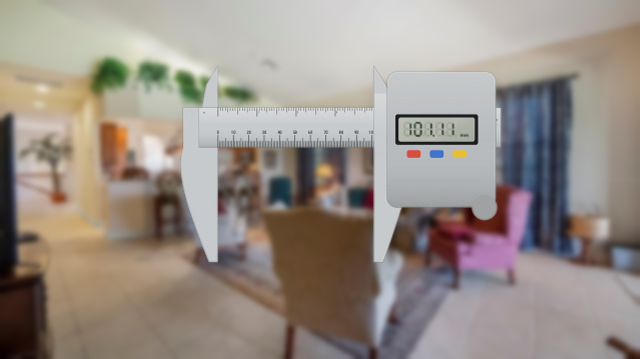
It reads 101.11 mm
